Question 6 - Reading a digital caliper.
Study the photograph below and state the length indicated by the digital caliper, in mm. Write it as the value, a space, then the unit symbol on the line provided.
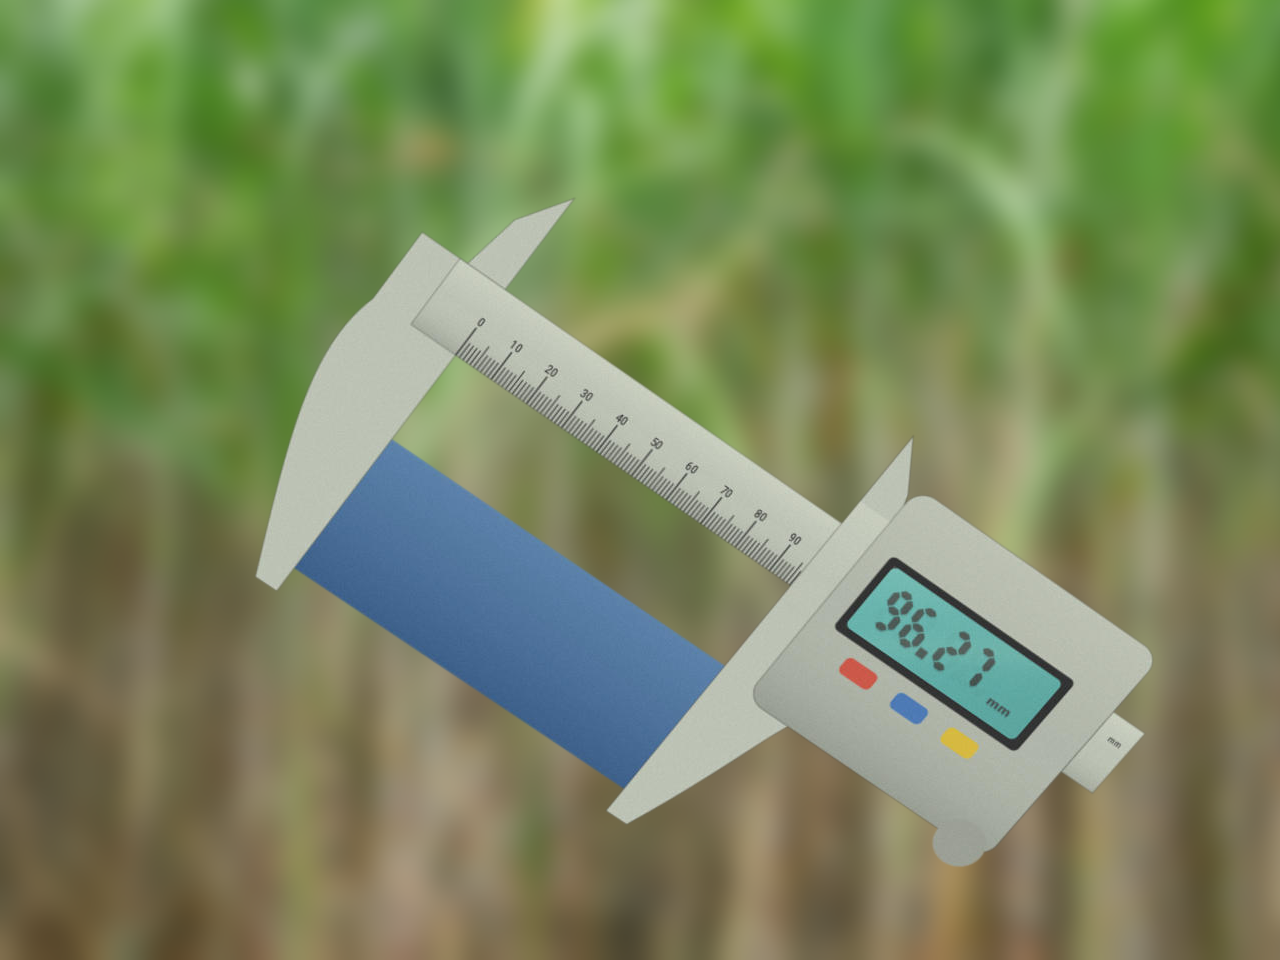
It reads 96.27 mm
